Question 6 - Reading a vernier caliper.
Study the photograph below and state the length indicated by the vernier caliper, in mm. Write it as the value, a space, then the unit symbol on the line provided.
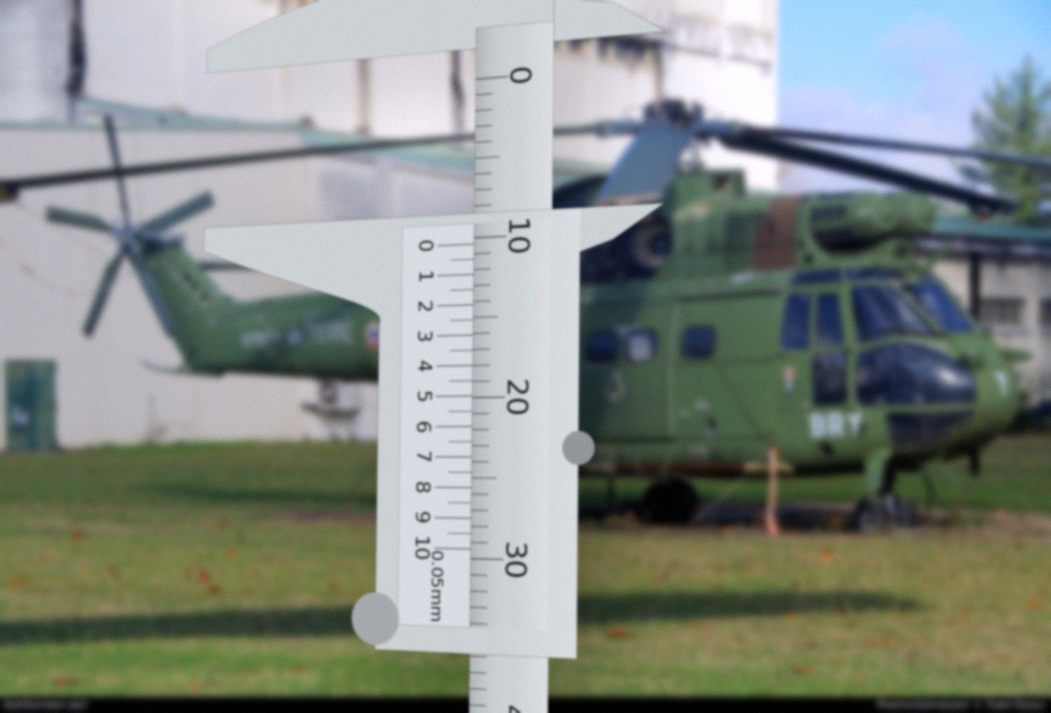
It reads 10.4 mm
